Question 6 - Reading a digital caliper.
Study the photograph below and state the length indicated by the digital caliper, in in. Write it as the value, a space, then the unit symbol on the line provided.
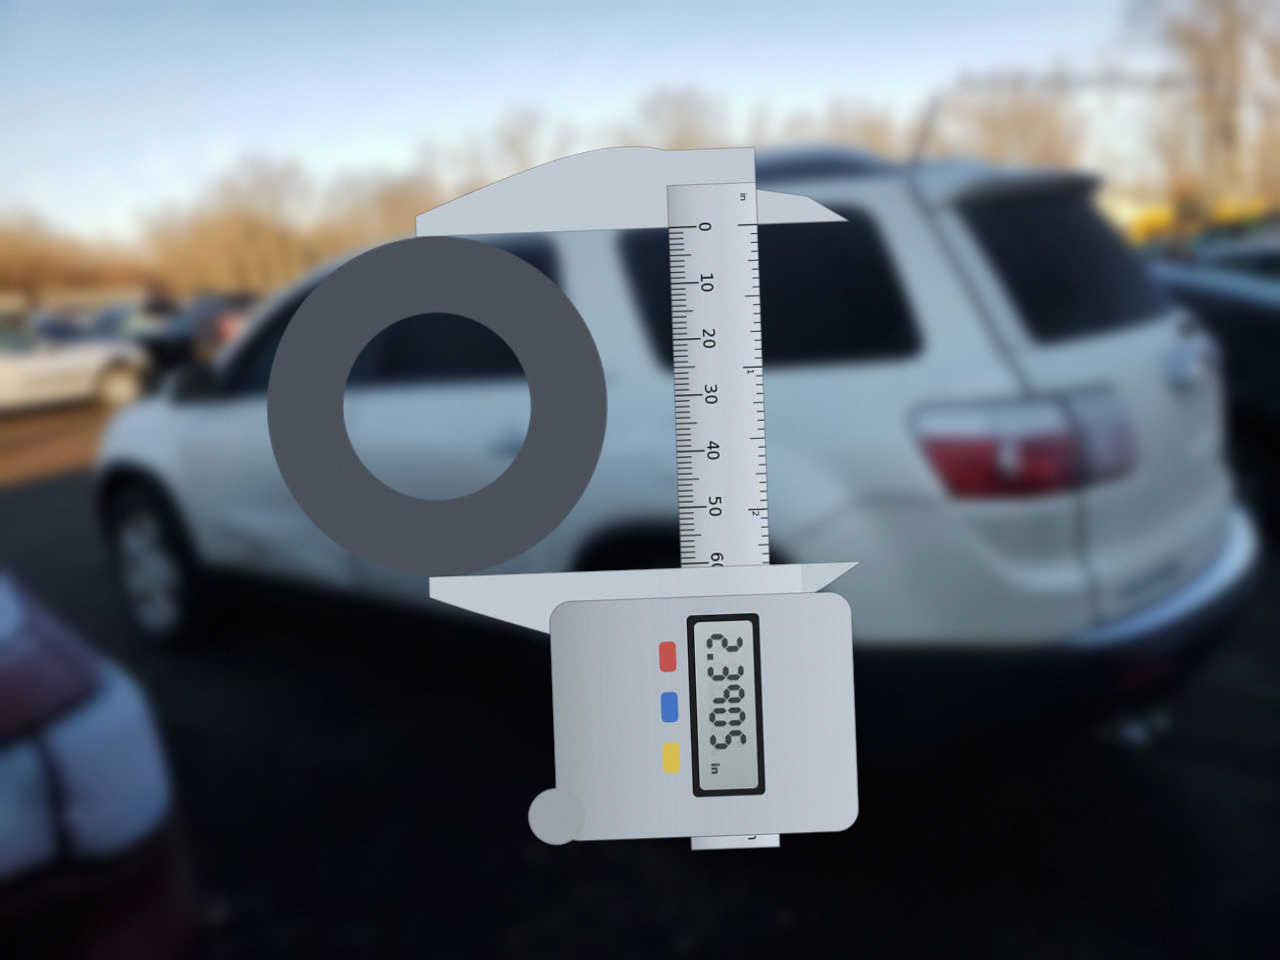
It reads 2.3905 in
